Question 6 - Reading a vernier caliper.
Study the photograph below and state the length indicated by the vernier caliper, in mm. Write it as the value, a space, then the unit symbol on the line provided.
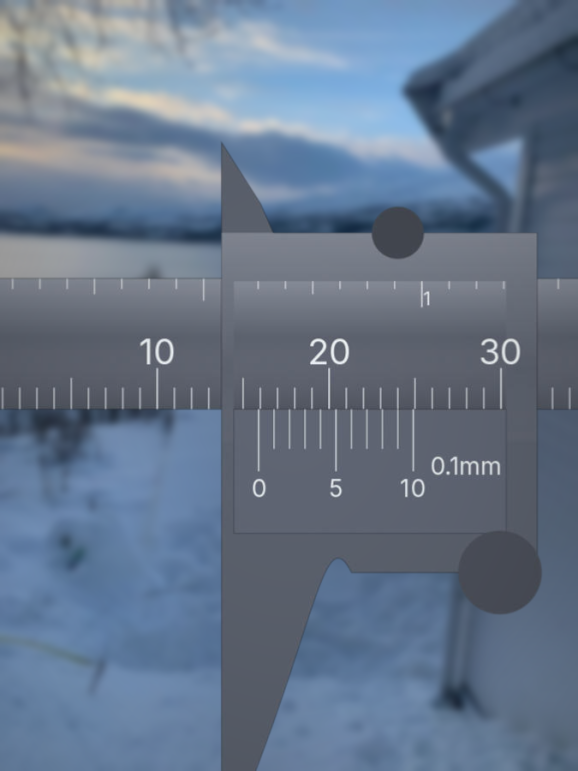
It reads 15.9 mm
